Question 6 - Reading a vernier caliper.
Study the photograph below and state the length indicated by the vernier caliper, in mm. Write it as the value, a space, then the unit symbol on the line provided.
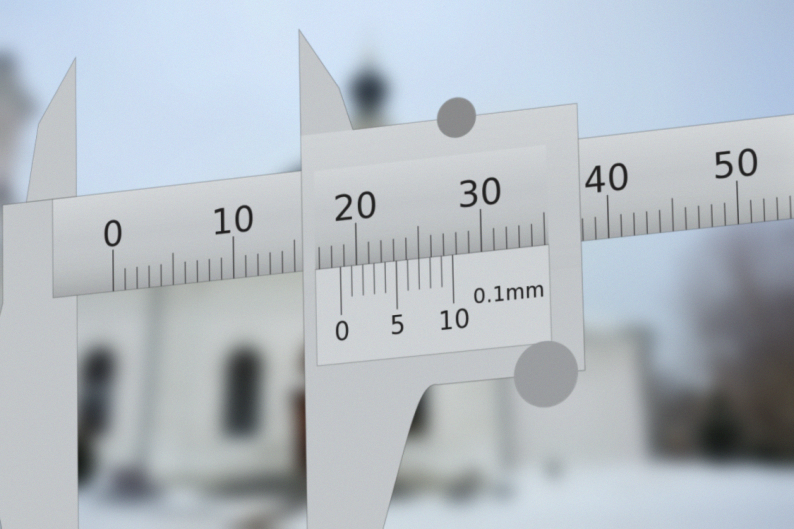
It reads 18.7 mm
